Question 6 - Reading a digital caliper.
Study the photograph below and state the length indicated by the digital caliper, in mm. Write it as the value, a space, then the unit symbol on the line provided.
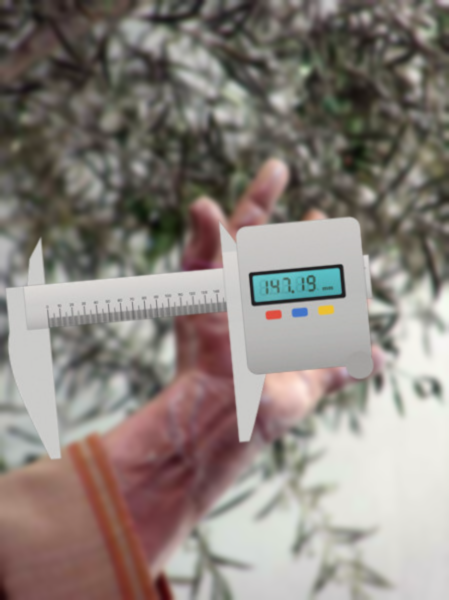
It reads 147.19 mm
